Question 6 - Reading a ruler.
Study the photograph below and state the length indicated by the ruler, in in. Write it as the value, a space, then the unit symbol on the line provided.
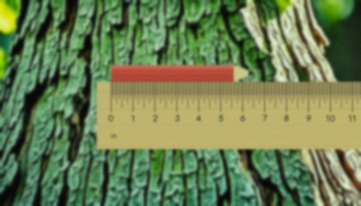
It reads 6.5 in
